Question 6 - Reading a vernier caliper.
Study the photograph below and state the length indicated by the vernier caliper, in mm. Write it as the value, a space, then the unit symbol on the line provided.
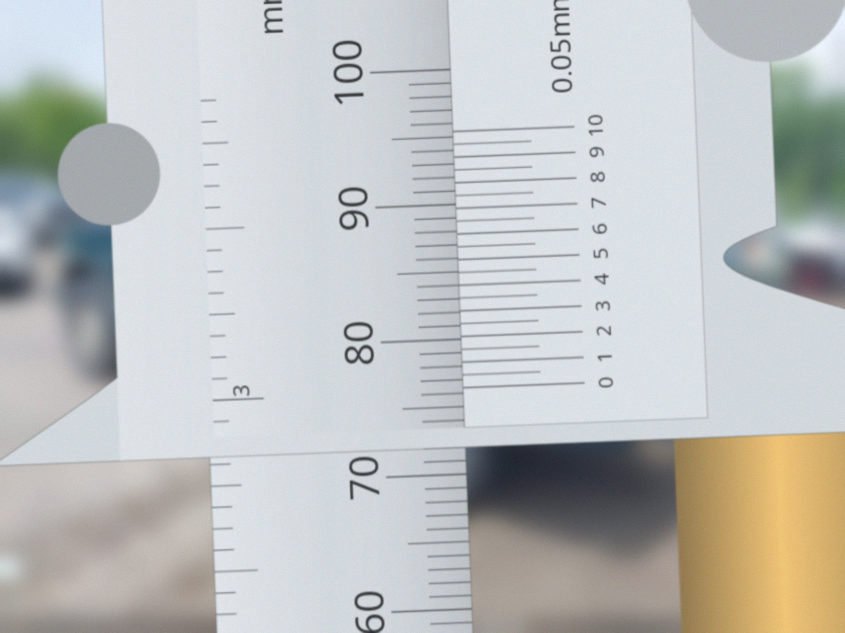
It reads 76.4 mm
